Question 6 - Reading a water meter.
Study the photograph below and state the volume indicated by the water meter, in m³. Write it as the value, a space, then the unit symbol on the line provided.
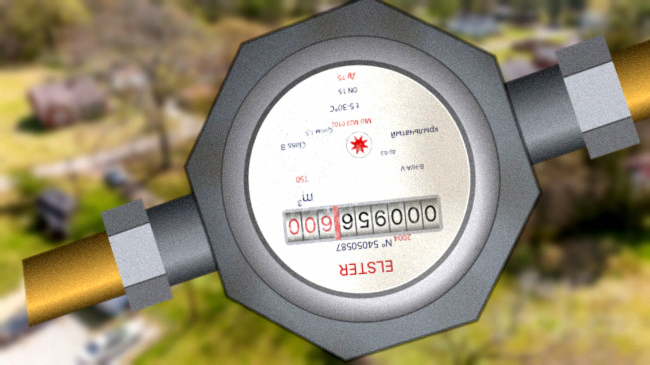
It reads 956.600 m³
